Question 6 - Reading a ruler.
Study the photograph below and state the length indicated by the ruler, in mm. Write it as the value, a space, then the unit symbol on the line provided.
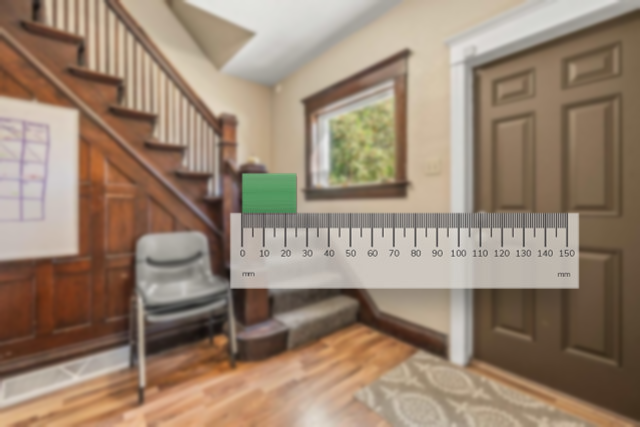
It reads 25 mm
